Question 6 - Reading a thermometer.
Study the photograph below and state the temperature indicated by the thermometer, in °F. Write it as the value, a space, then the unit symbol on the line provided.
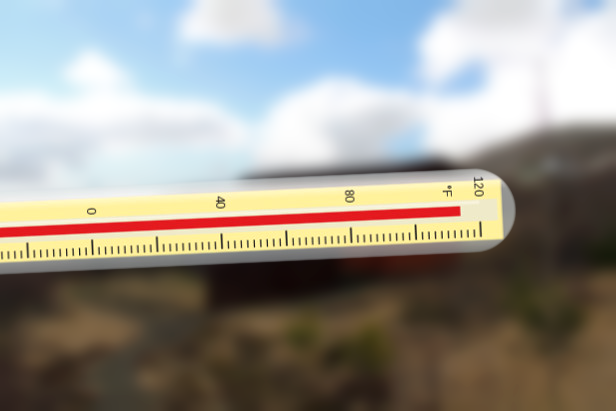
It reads 114 °F
